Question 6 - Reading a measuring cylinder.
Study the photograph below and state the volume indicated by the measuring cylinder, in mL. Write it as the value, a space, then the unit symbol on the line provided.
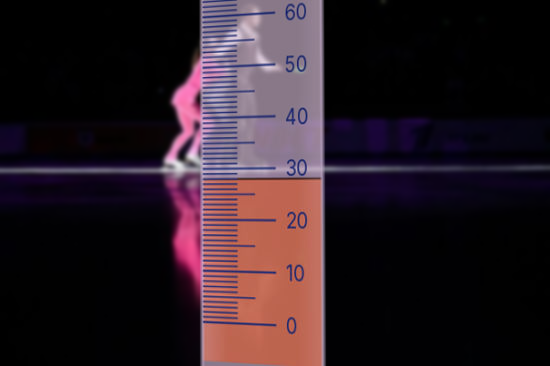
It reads 28 mL
